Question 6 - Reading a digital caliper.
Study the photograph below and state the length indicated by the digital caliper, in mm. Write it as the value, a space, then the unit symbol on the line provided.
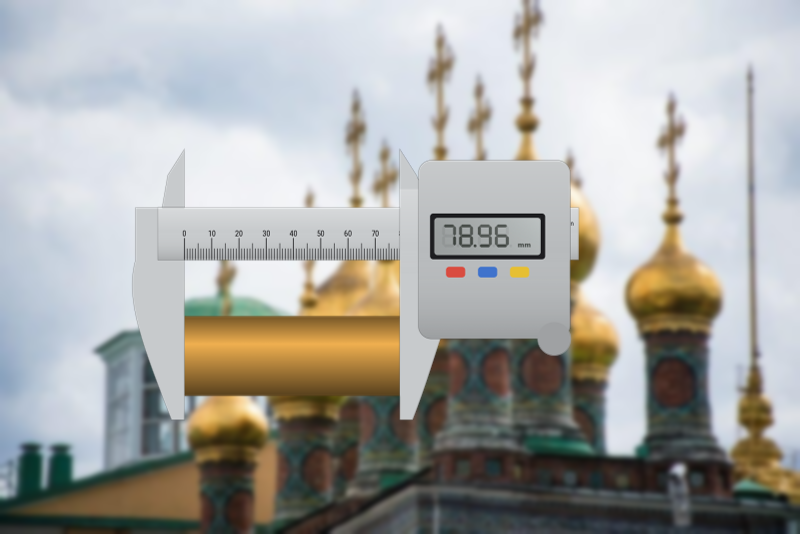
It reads 78.96 mm
